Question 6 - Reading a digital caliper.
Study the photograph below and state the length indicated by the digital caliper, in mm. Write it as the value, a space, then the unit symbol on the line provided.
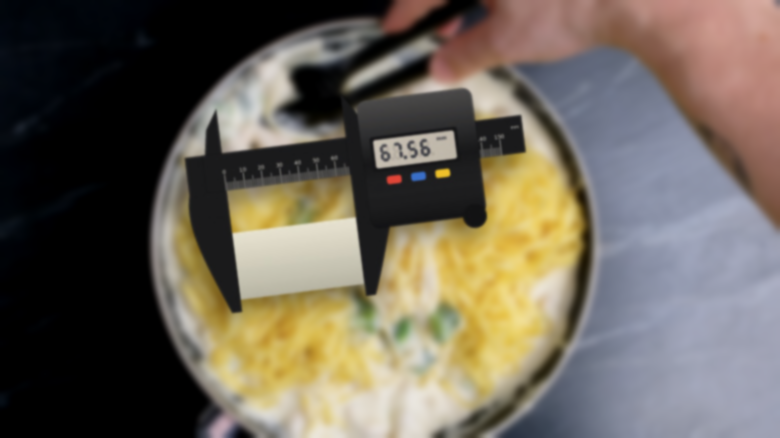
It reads 67.56 mm
